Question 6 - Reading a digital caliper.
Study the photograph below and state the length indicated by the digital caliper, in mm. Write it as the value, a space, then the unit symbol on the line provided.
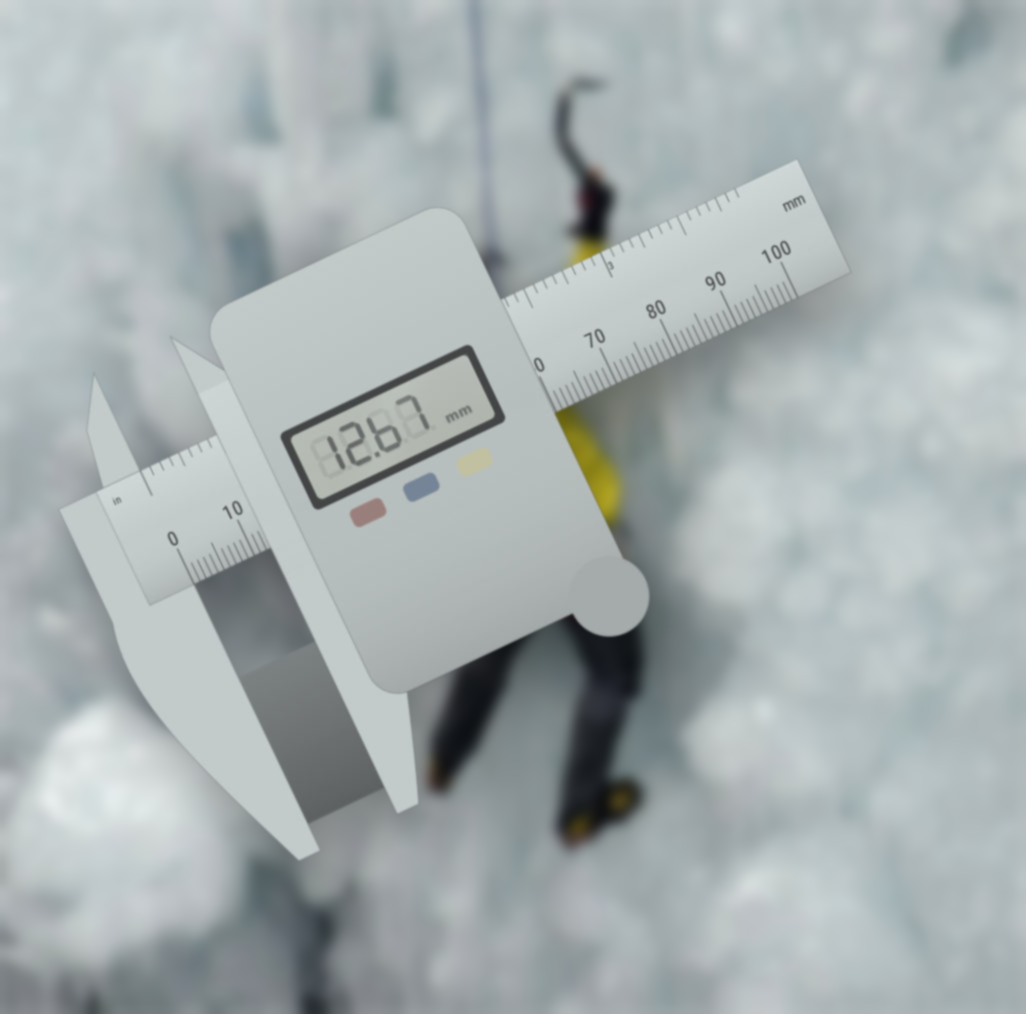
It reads 12.67 mm
